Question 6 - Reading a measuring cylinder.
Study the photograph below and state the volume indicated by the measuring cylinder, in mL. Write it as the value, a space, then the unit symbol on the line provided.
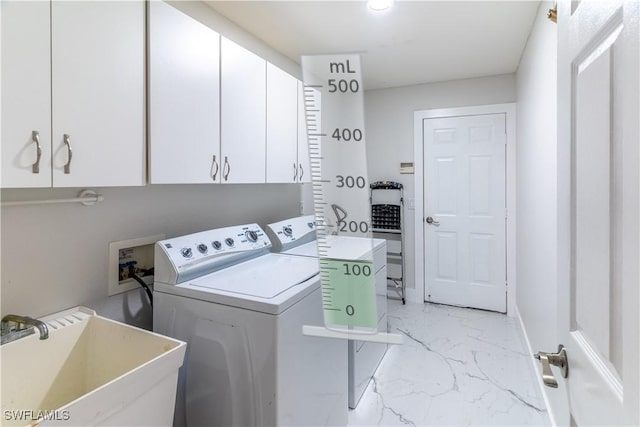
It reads 120 mL
